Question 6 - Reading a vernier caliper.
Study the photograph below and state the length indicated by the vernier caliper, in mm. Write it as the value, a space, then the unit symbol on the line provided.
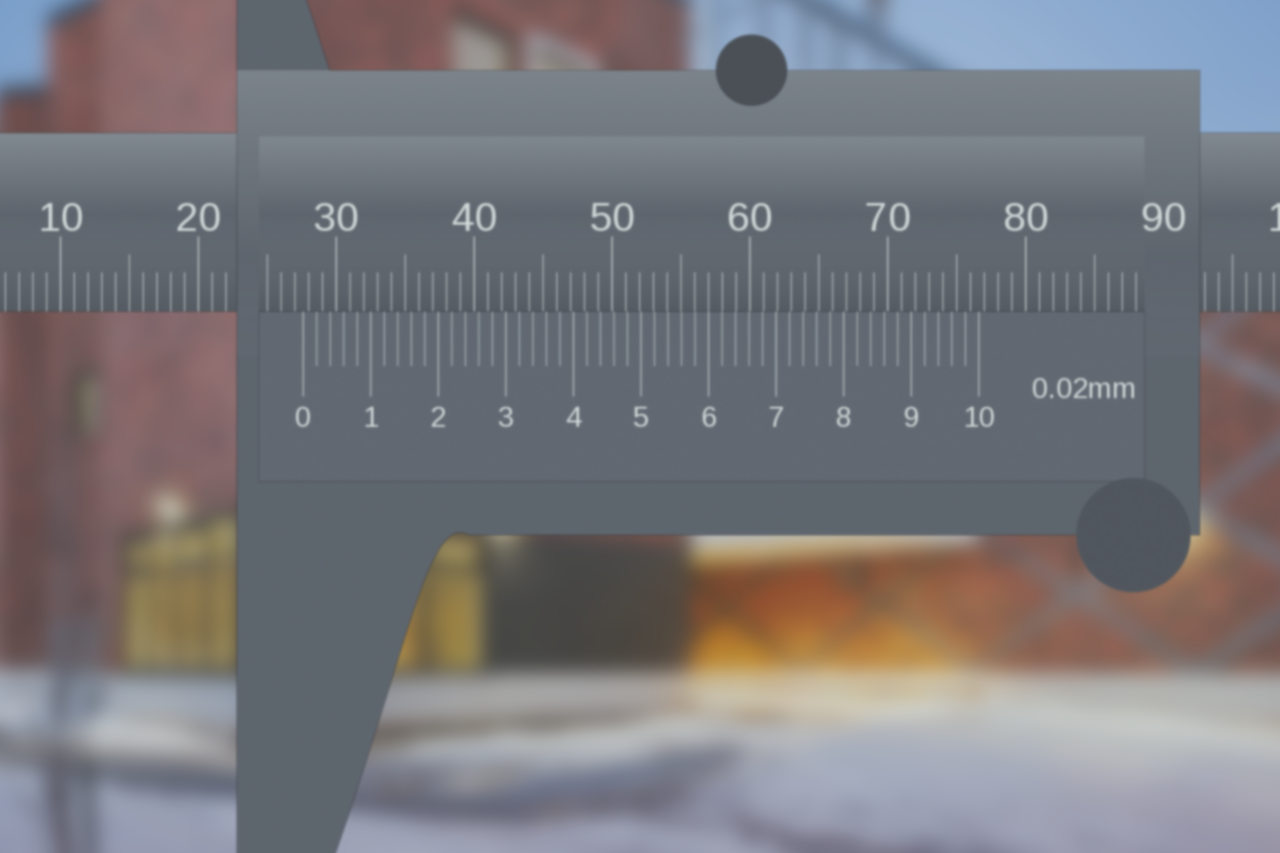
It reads 27.6 mm
